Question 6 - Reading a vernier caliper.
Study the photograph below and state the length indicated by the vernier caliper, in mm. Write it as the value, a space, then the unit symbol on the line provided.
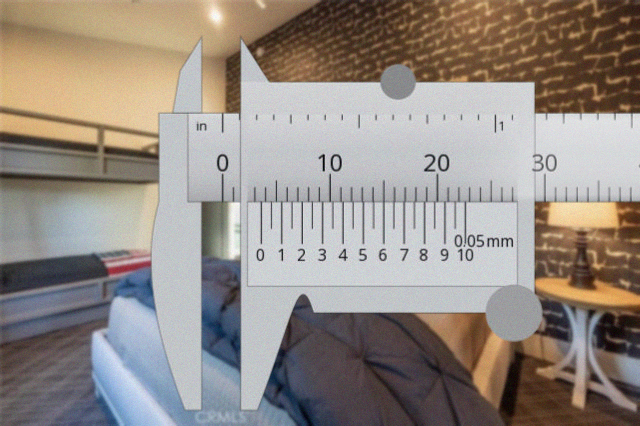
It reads 3.6 mm
